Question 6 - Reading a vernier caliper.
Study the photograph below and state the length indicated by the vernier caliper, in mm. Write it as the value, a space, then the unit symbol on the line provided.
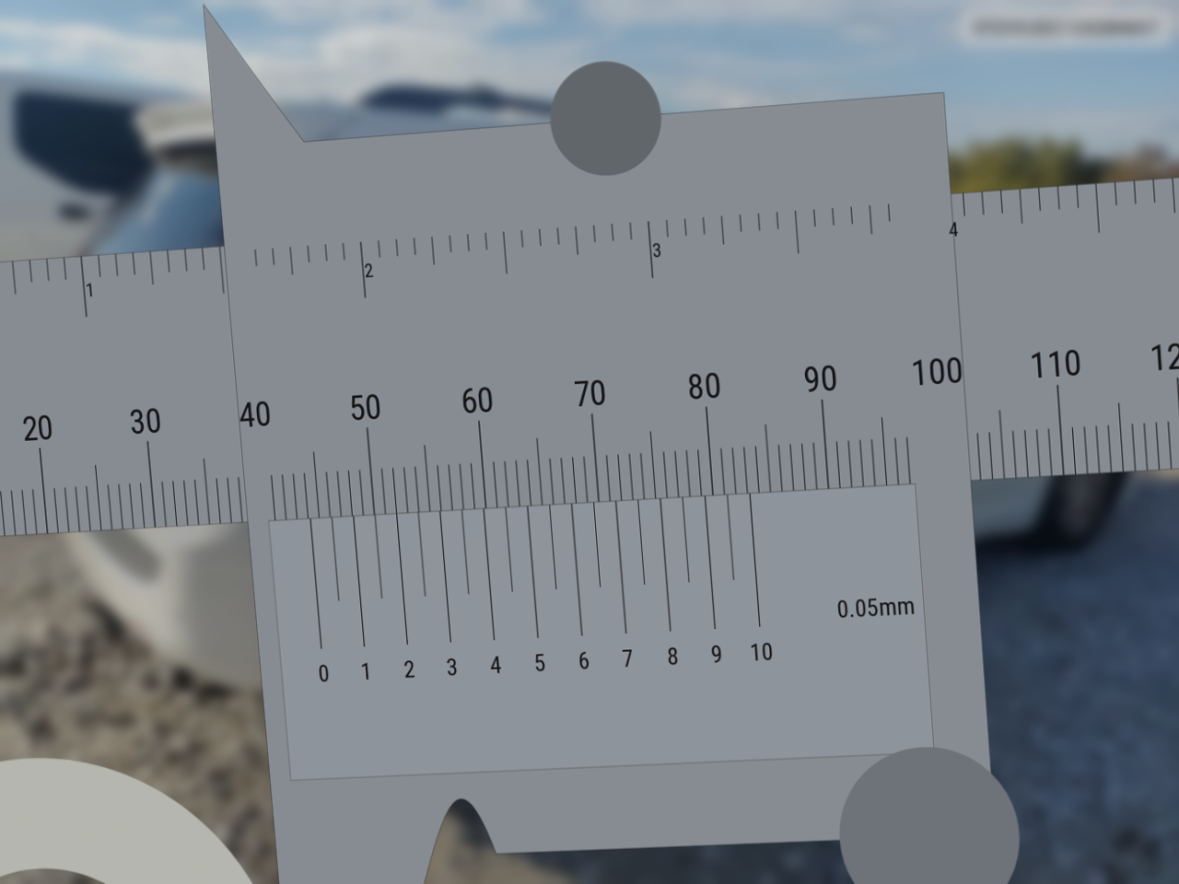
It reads 44.2 mm
